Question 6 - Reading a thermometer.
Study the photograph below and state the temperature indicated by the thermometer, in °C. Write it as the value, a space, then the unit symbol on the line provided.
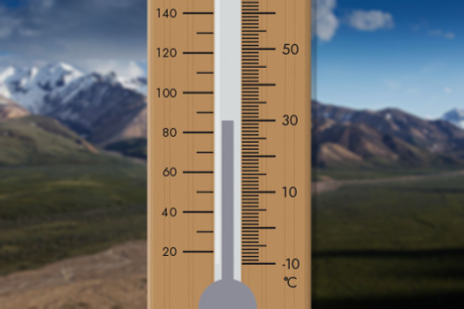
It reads 30 °C
